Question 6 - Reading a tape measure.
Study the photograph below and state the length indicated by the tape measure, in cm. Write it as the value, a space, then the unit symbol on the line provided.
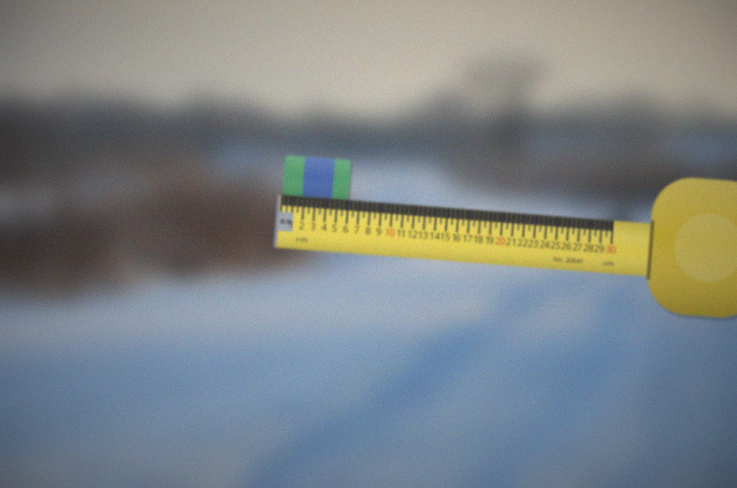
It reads 6 cm
